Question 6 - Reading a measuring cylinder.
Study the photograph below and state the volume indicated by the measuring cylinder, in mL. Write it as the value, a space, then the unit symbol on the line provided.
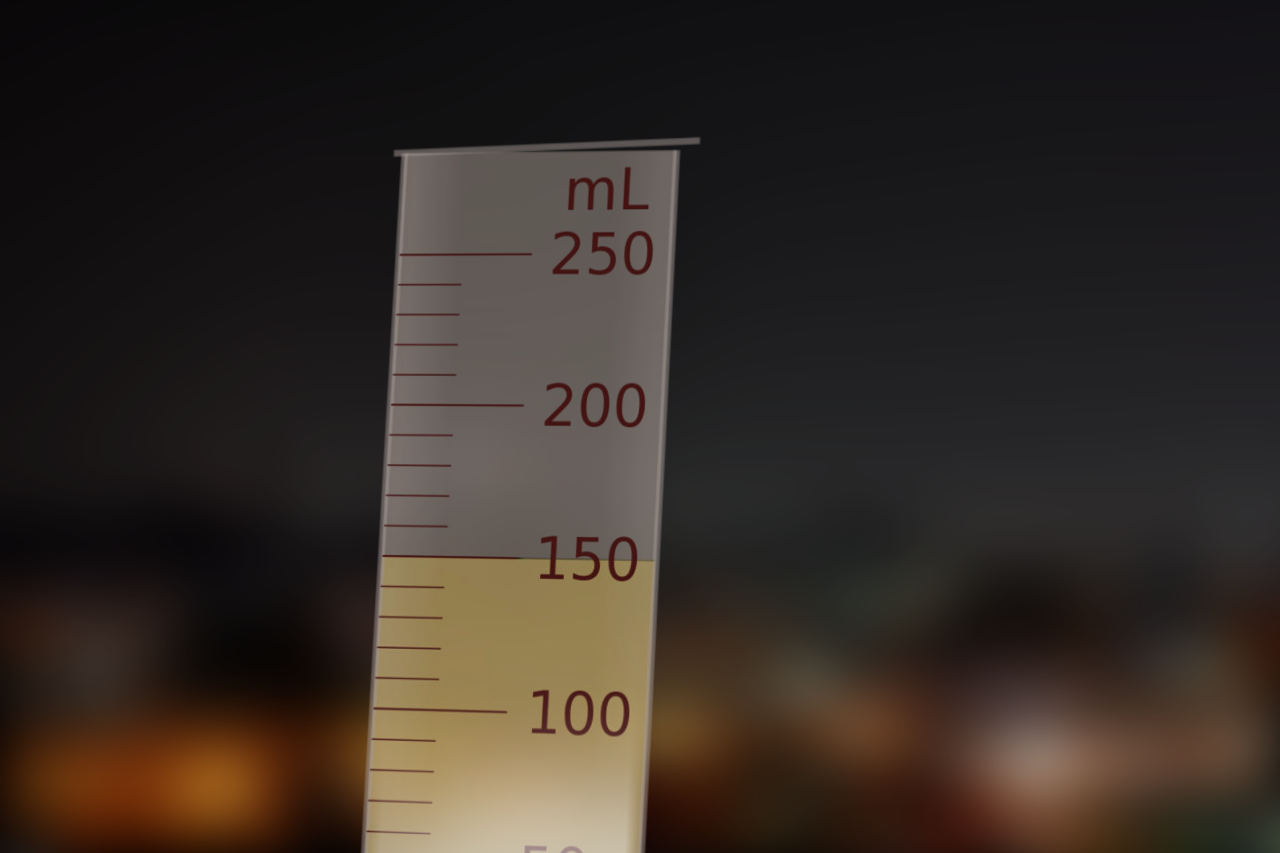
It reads 150 mL
